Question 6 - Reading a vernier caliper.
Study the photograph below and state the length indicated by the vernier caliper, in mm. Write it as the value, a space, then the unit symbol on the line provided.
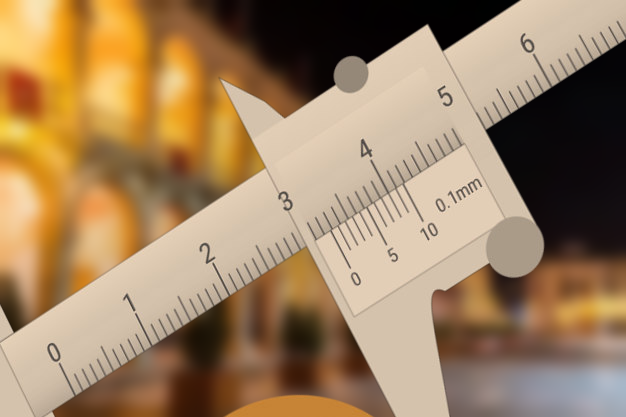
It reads 32.8 mm
